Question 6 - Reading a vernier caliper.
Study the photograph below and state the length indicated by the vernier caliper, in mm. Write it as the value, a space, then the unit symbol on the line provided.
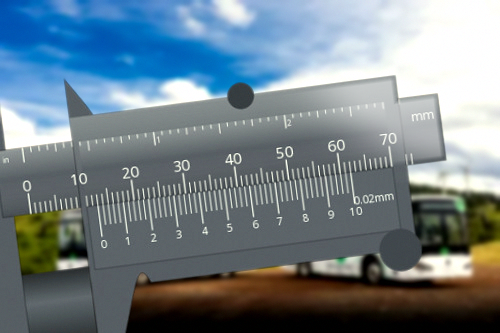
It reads 13.0 mm
